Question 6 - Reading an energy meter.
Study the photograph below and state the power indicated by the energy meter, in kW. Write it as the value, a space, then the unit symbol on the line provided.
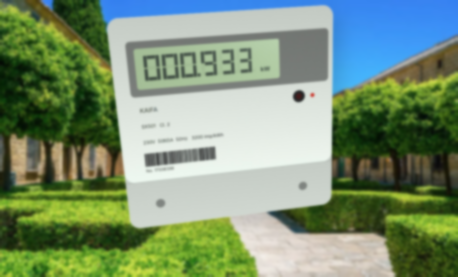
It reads 0.933 kW
